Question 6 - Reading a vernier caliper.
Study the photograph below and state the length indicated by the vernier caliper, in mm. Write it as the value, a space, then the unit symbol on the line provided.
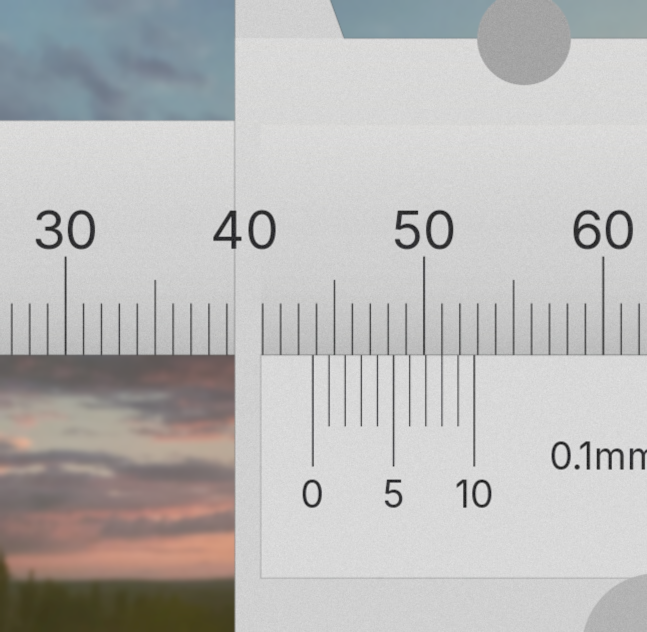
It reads 43.8 mm
